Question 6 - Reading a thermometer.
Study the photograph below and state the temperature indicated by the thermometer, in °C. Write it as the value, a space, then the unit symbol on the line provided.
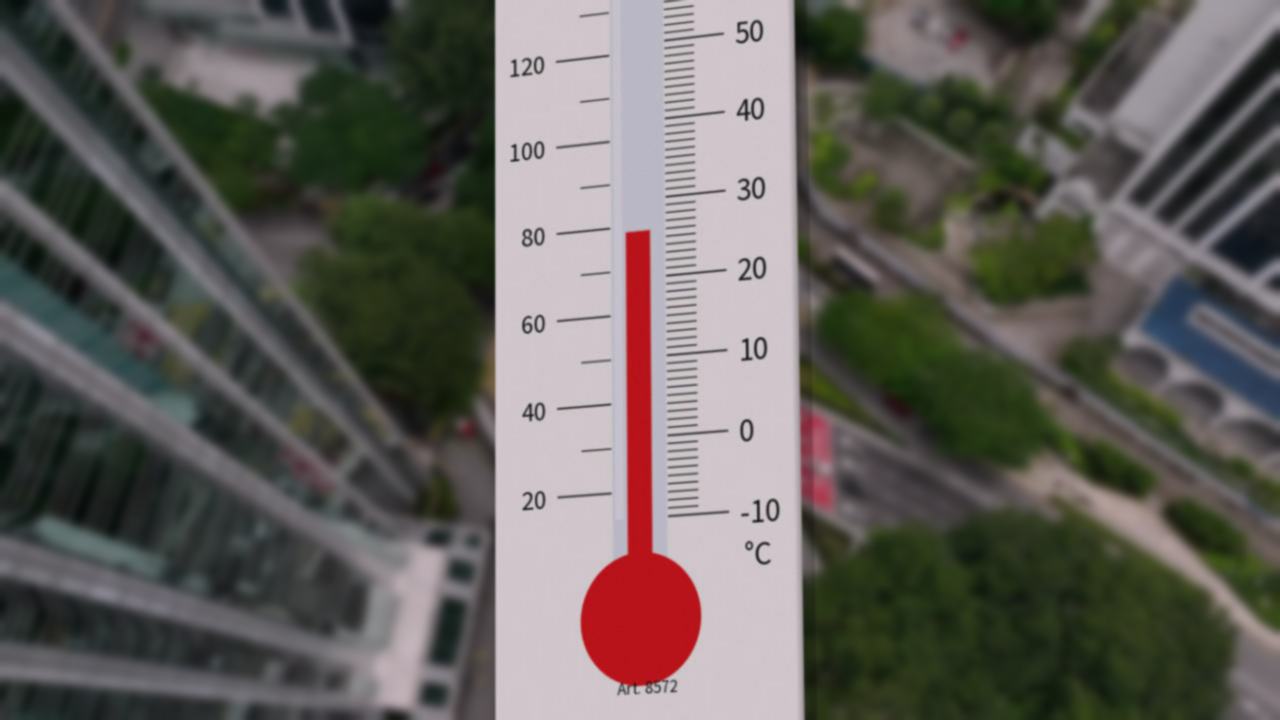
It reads 26 °C
